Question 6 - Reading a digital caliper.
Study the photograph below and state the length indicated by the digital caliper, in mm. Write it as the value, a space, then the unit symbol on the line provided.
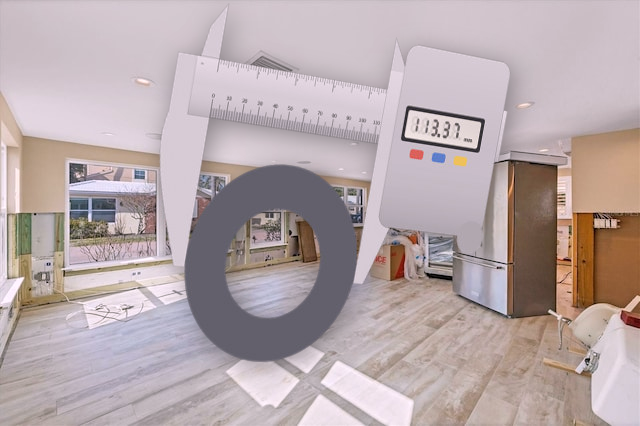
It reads 113.37 mm
